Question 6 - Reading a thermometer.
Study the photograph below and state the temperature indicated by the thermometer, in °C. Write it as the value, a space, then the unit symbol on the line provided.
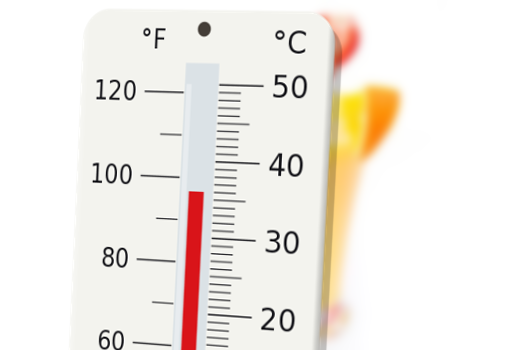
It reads 36 °C
